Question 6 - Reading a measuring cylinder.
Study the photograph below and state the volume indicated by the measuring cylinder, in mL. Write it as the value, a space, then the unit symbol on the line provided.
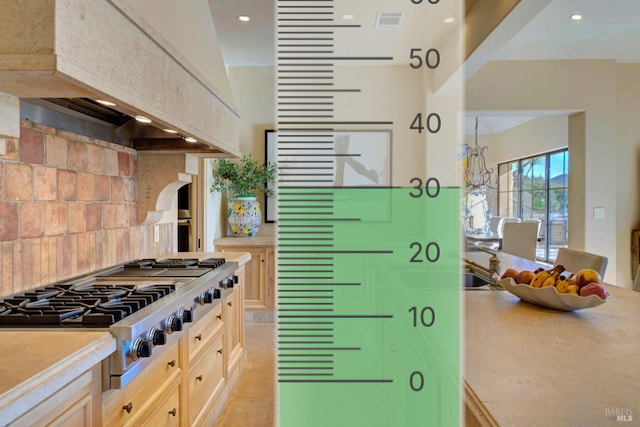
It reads 30 mL
